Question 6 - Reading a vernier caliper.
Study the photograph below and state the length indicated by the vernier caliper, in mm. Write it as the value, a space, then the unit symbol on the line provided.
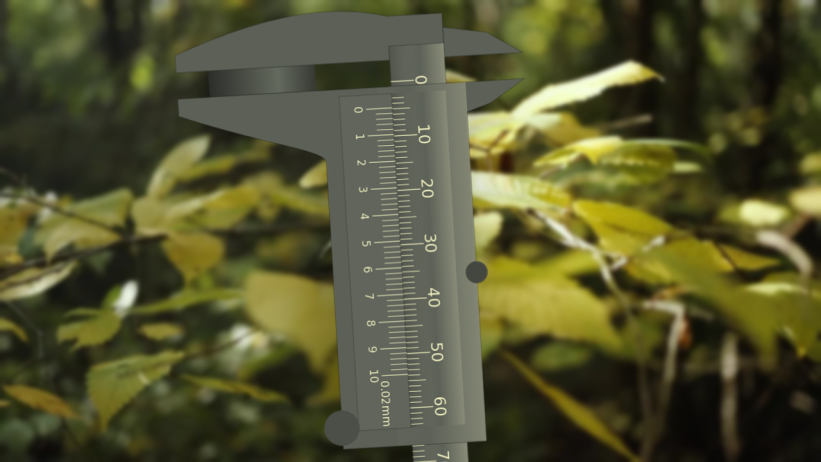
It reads 4.8 mm
